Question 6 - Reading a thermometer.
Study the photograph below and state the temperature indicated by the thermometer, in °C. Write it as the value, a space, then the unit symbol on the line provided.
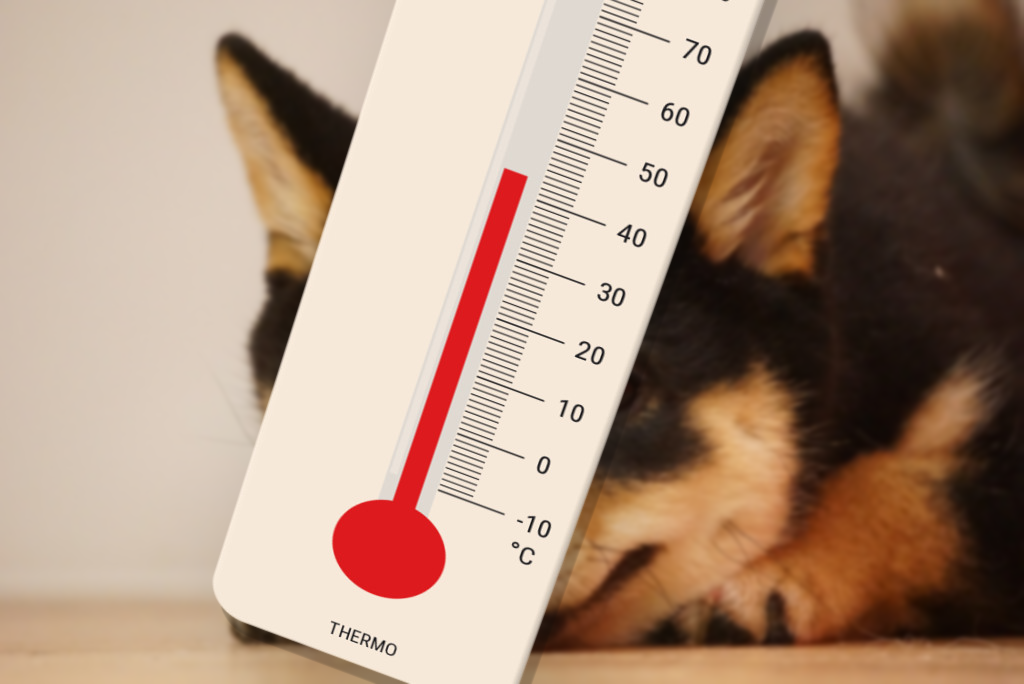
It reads 43 °C
